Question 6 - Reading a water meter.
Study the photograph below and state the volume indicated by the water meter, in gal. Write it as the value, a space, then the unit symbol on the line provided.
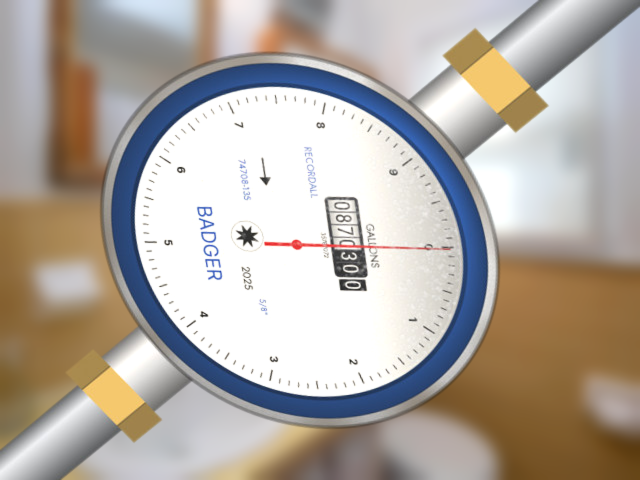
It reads 870300.0 gal
